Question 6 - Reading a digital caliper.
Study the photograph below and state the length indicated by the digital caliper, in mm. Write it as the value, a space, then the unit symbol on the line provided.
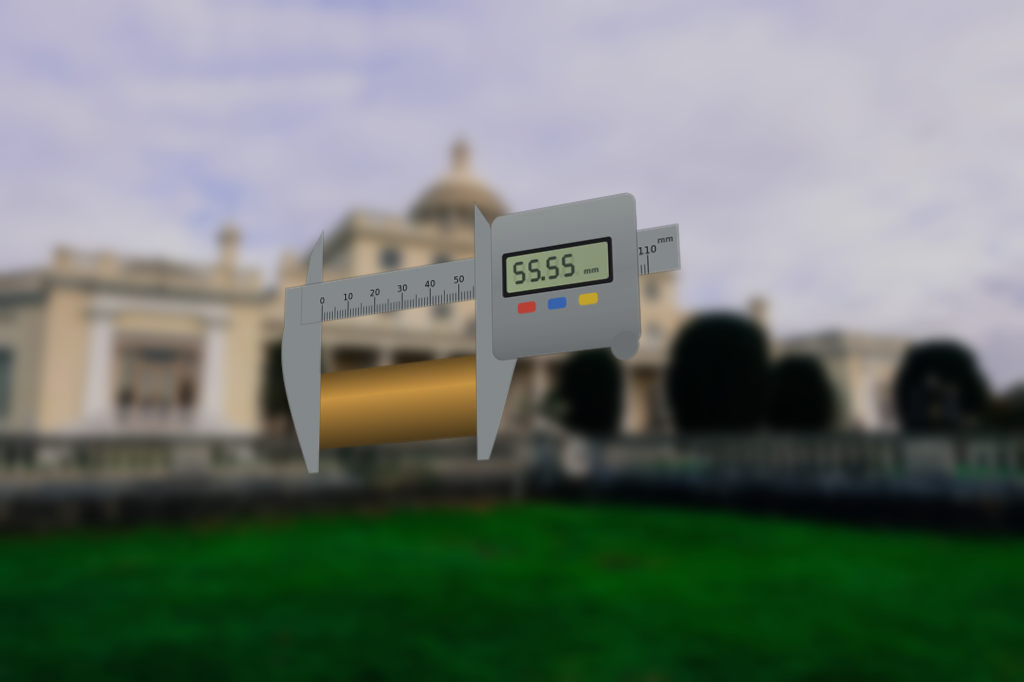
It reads 55.55 mm
